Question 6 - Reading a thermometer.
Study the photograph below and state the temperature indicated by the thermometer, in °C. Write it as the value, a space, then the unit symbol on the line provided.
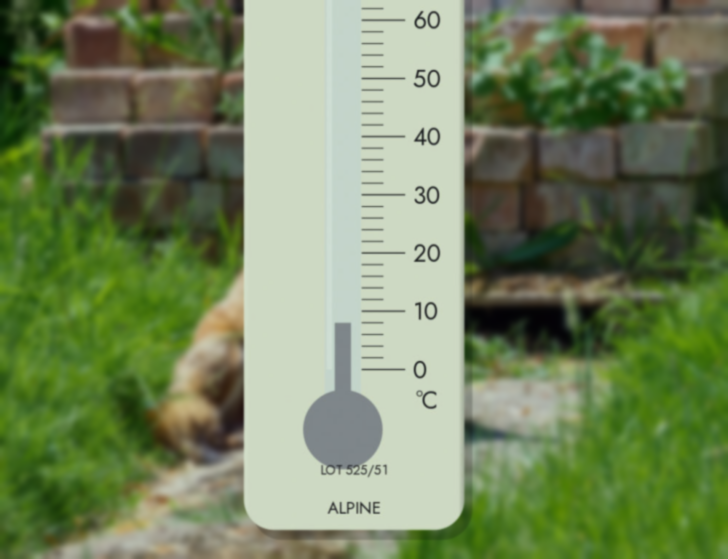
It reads 8 °C
